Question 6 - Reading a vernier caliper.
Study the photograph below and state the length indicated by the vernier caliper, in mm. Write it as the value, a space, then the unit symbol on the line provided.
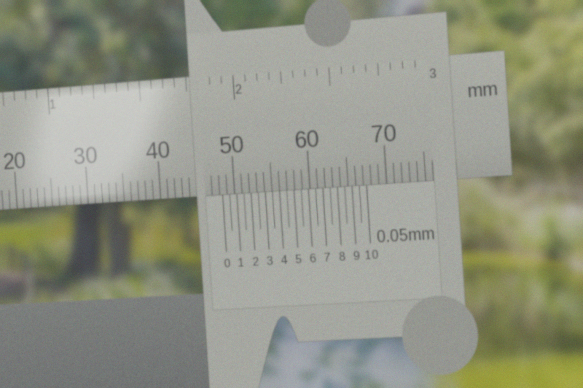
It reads 48.4 mm
